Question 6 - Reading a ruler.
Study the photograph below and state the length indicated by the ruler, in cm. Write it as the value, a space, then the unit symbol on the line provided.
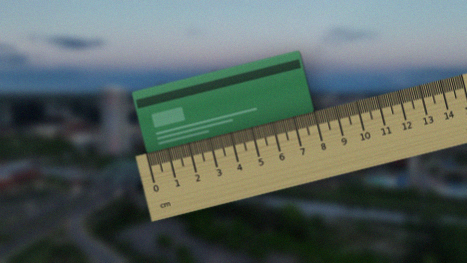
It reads 8 cm
